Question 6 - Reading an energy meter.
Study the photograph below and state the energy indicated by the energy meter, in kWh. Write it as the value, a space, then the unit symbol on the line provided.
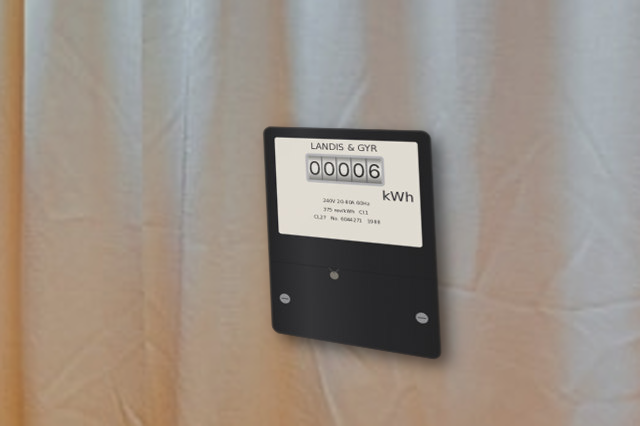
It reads 6 kWh
